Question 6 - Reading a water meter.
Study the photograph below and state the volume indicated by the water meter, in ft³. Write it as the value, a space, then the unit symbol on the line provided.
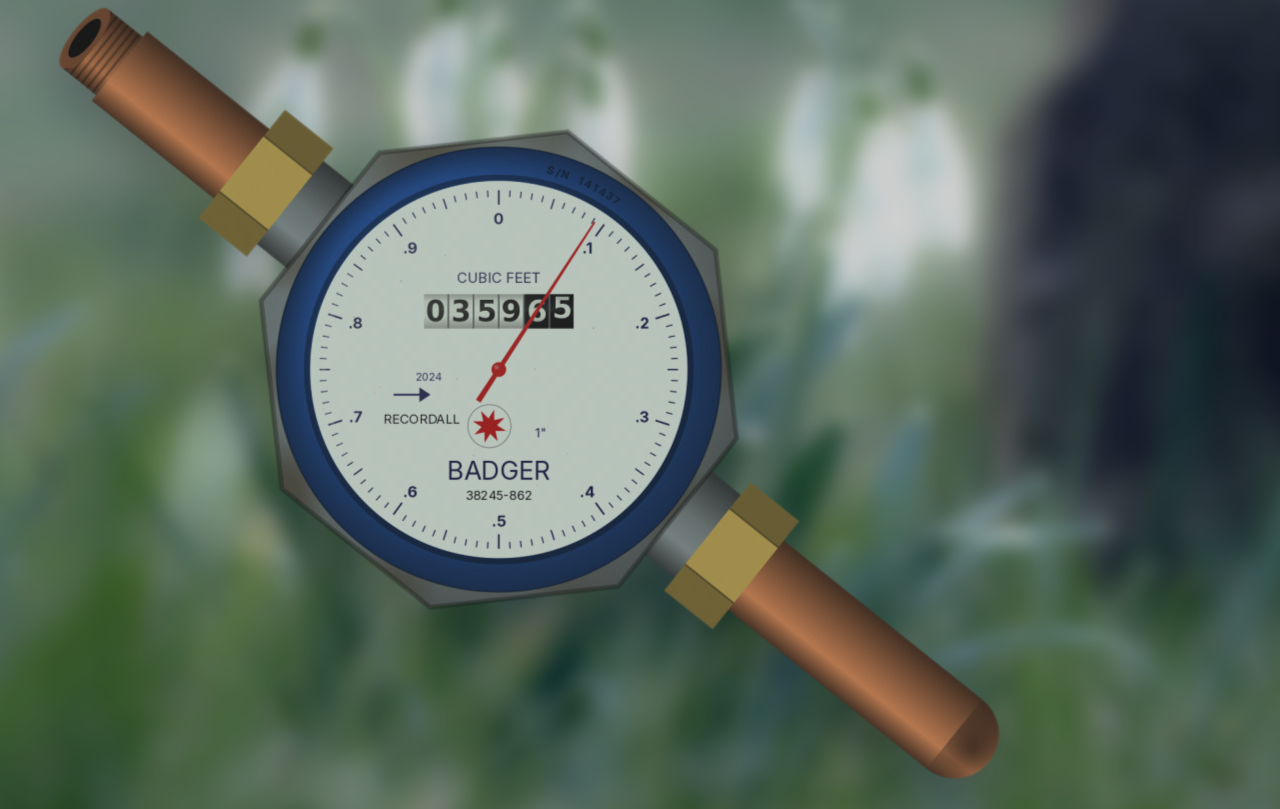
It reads 35965.09 ft³
